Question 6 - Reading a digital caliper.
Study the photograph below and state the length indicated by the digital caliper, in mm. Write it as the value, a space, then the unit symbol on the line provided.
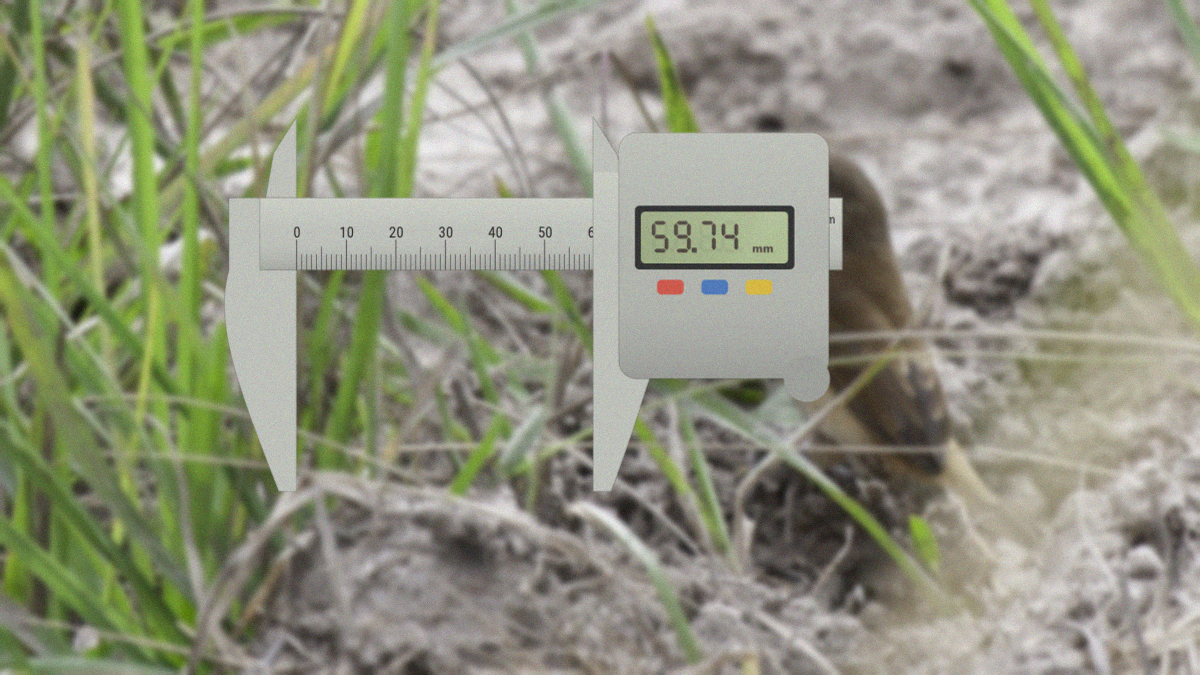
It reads 59.74 mm
